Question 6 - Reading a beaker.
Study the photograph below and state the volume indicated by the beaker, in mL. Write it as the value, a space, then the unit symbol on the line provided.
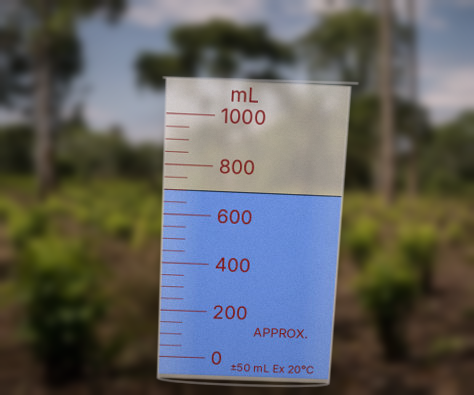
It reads 700 mL
